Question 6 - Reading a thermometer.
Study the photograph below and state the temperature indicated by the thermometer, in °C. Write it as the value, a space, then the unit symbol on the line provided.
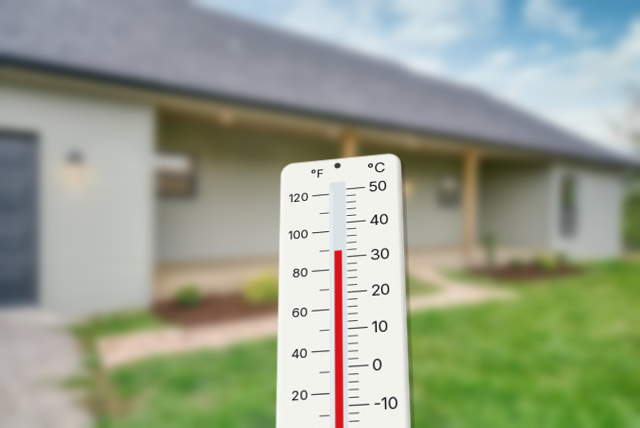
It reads 32 °C
